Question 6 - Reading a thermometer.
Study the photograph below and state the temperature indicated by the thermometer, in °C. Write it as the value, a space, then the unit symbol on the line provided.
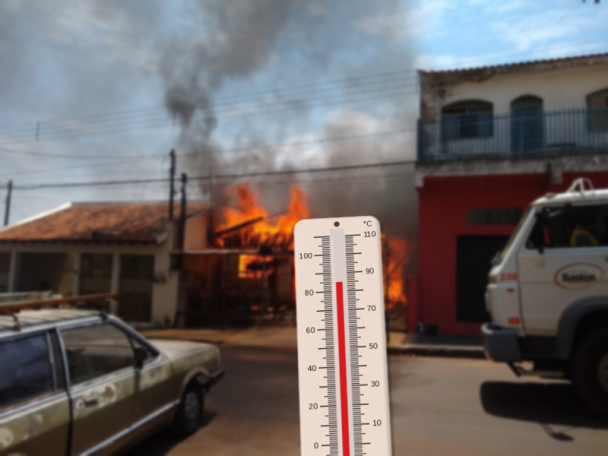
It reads 85 °C
